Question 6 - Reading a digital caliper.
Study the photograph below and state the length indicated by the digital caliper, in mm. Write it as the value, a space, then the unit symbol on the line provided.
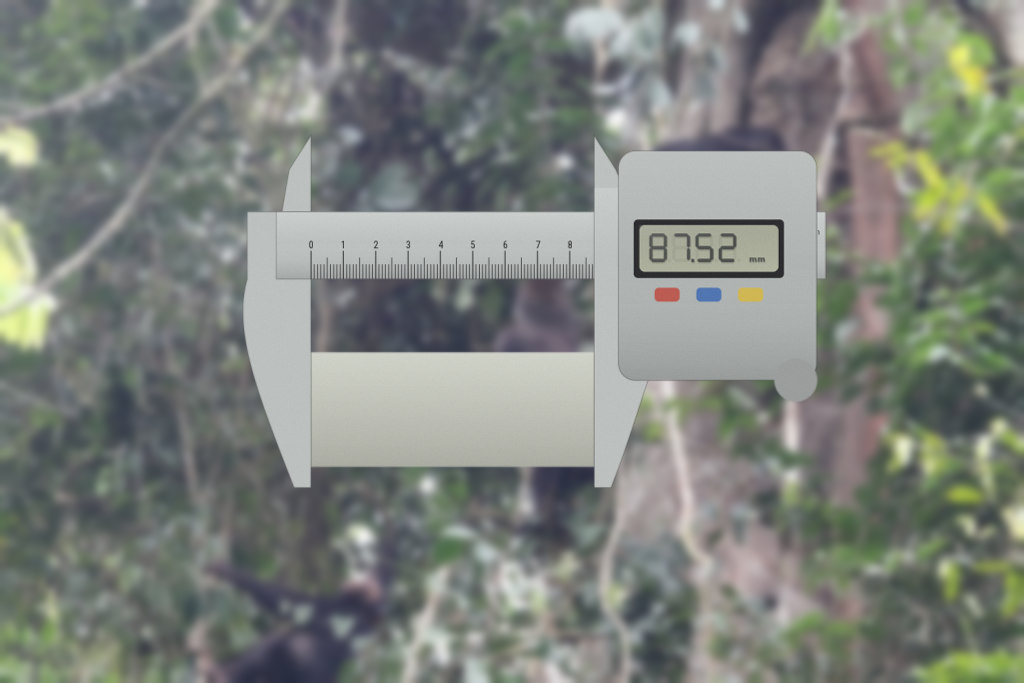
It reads 87.52 mm
